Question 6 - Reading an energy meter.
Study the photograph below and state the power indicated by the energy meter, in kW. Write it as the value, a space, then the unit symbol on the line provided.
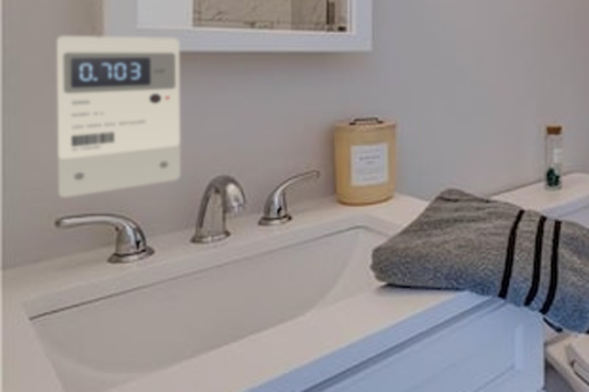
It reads 0.703 kW
